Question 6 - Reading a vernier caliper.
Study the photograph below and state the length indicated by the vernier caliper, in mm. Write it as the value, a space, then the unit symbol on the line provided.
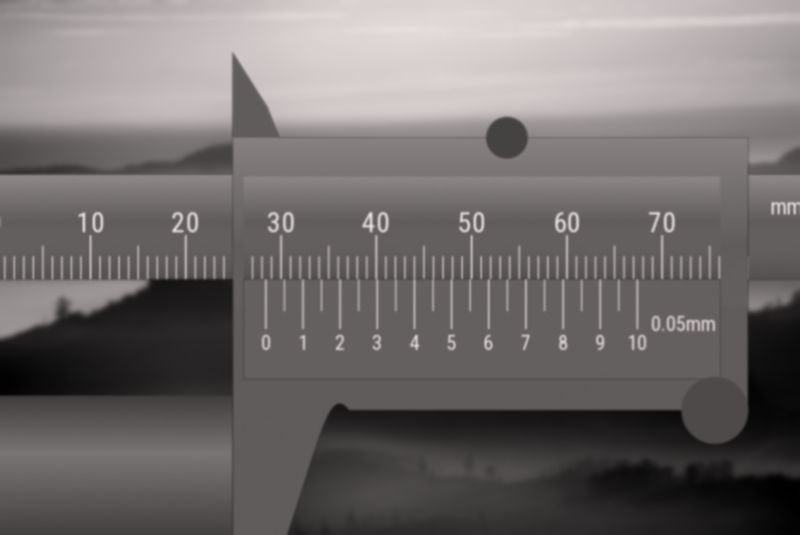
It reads 28.4 mm
